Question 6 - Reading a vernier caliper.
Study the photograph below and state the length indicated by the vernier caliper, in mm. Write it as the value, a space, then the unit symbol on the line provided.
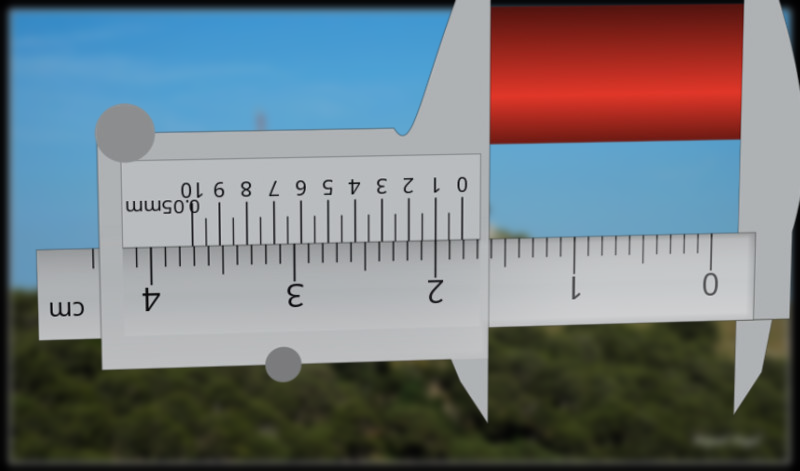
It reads 18.1 mm
